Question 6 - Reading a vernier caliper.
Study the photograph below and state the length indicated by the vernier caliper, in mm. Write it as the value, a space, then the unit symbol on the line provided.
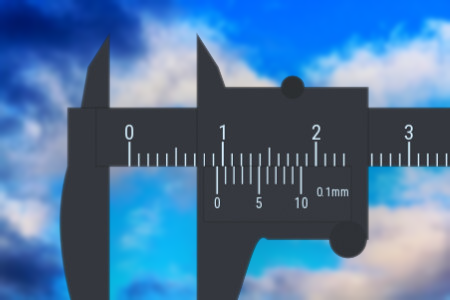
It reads 9.4 mm
